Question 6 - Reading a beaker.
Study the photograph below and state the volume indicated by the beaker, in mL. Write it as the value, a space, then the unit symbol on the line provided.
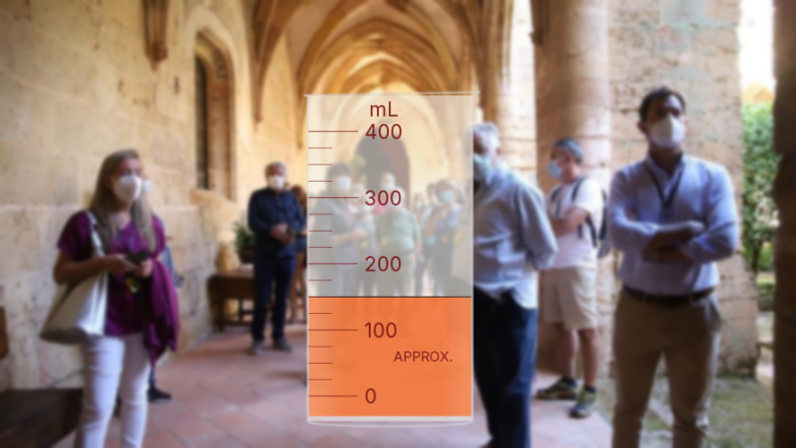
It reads 150 mL
